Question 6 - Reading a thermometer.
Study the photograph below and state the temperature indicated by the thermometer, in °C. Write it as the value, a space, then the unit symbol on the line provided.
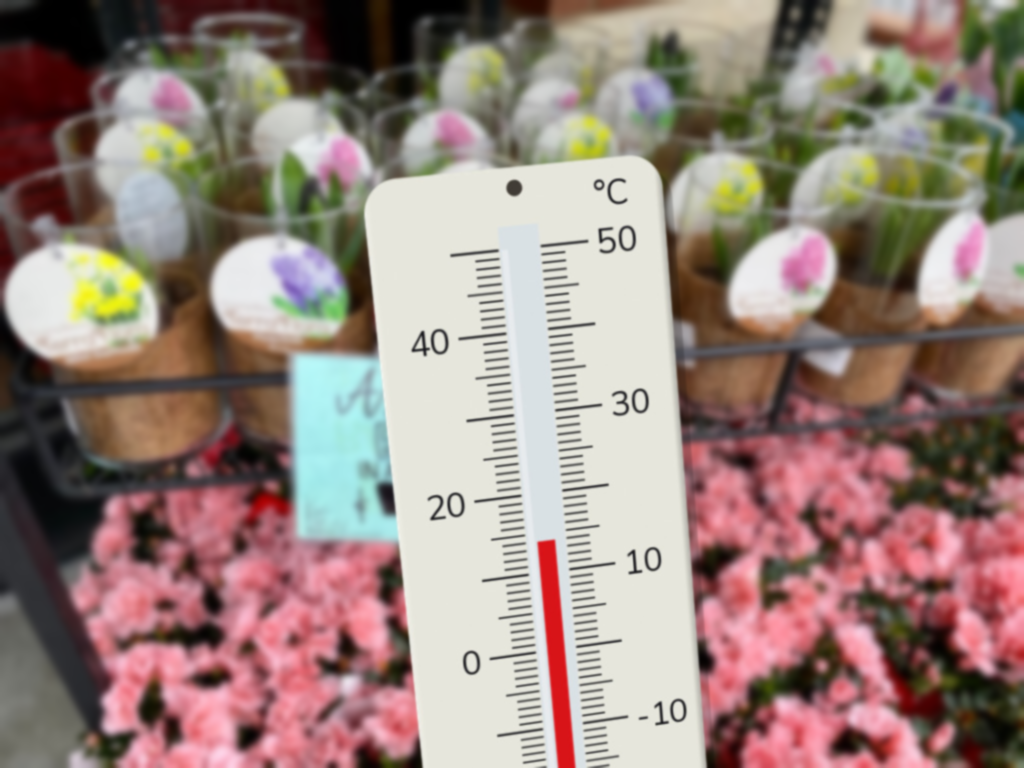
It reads 14 °C
